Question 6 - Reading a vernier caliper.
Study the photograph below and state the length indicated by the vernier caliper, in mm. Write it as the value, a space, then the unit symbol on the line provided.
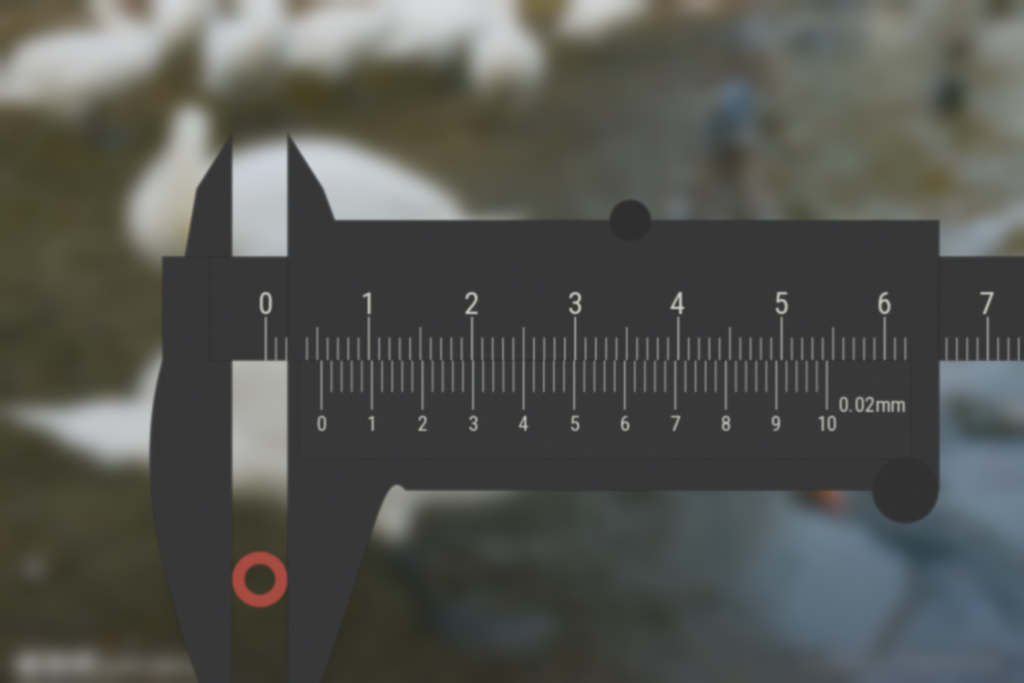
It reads 5.4 mm
